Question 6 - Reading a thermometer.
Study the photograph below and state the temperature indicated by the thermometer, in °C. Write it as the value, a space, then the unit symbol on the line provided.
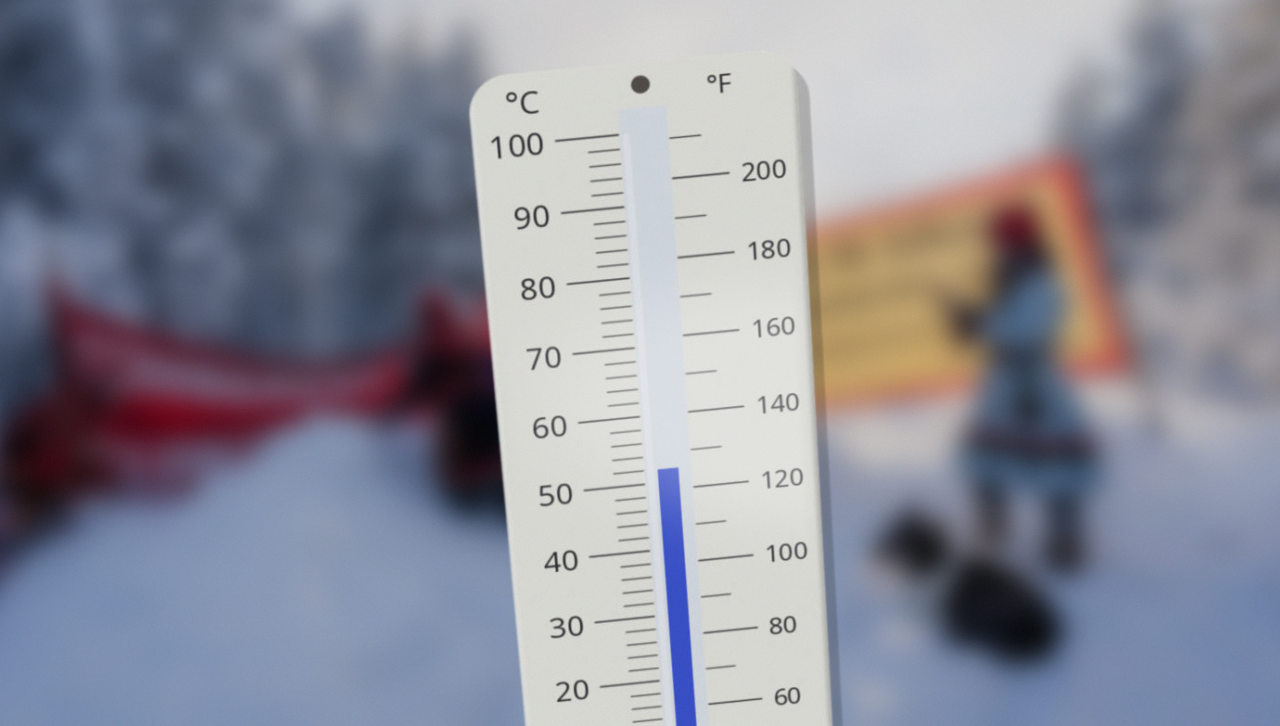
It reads 52 °C
